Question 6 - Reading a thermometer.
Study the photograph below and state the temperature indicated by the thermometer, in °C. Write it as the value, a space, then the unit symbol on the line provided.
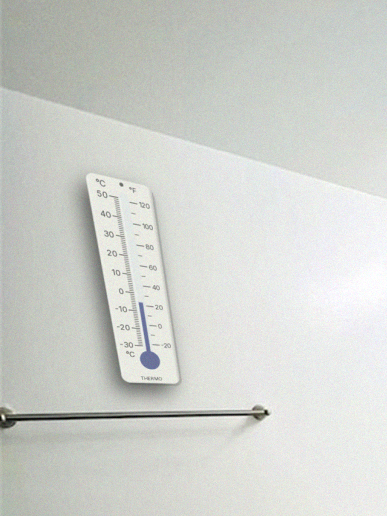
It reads -5 °C
